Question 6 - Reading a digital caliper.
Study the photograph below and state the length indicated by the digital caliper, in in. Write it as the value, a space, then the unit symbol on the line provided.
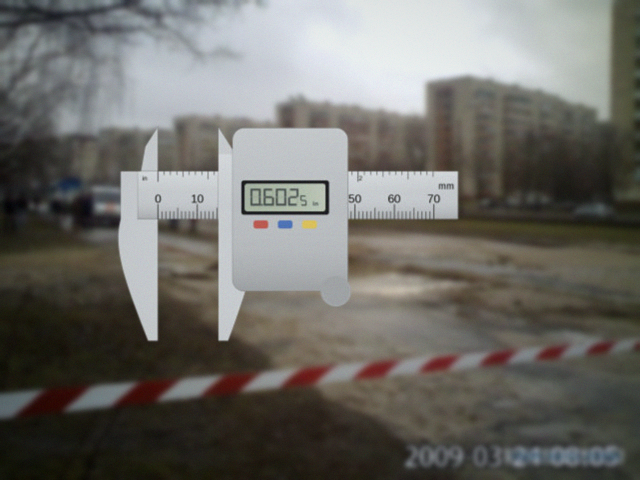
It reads 0.6025 in
